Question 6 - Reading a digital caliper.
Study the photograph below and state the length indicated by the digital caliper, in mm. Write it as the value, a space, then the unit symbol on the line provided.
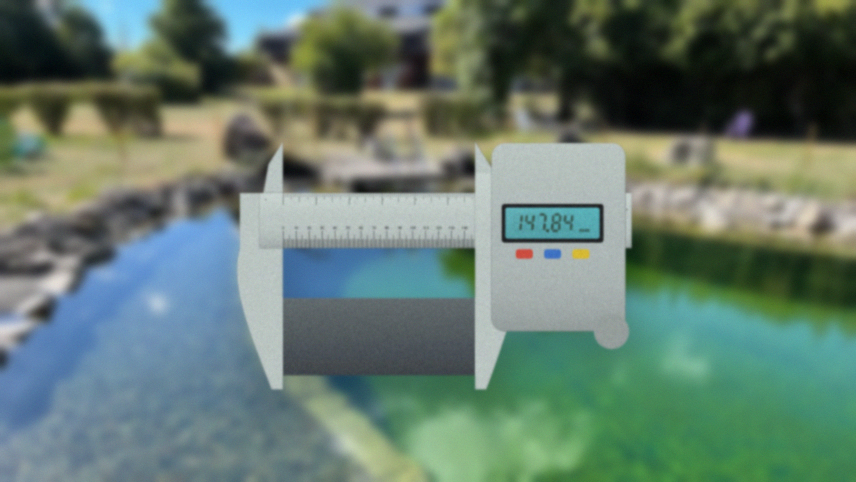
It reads 147.84 mm
